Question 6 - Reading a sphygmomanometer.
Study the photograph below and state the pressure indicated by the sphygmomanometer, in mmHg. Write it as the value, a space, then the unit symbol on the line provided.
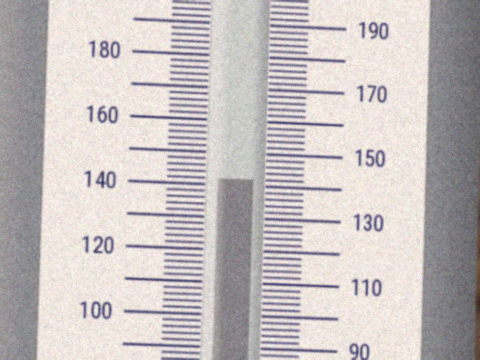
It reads 142 mmHg
